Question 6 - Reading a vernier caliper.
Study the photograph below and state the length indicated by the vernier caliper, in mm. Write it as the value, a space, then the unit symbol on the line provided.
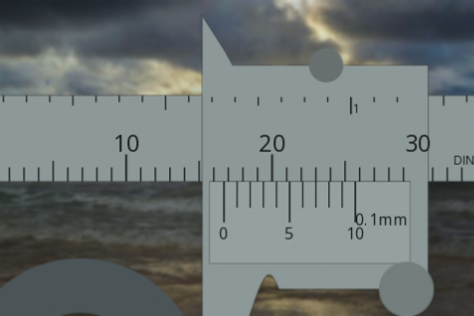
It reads 16.7 mm
